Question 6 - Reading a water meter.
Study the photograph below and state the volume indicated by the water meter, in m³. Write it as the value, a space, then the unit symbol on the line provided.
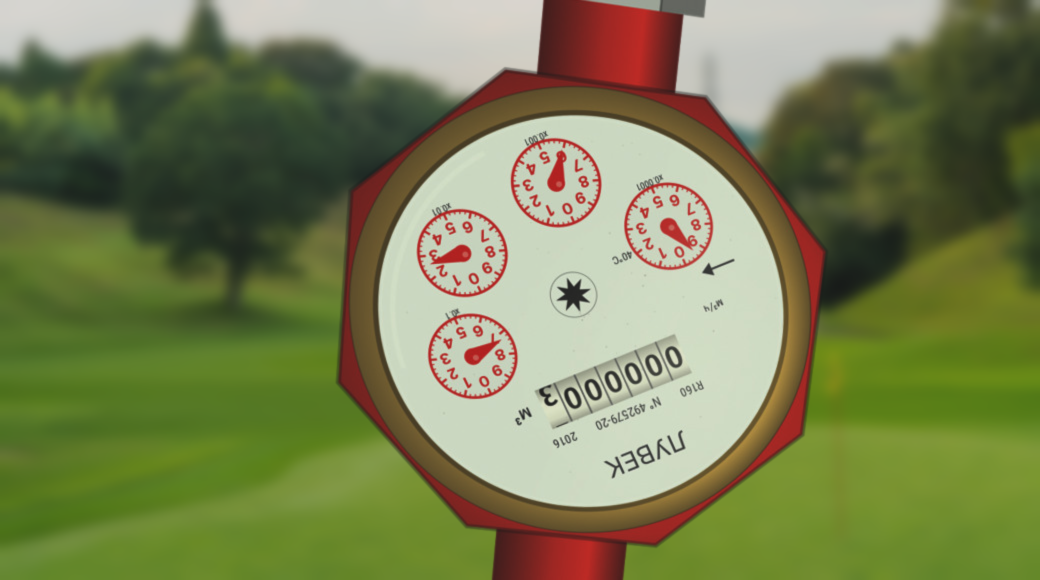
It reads 2.7259 m³
